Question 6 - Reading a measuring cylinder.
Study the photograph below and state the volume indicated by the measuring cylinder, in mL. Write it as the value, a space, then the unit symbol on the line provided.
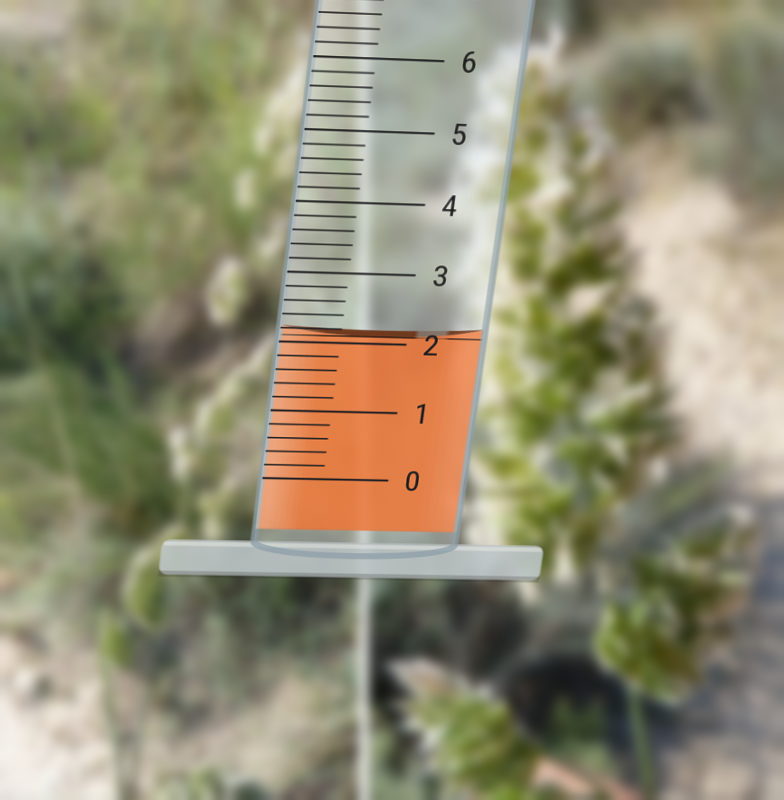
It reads 2.1 mL
